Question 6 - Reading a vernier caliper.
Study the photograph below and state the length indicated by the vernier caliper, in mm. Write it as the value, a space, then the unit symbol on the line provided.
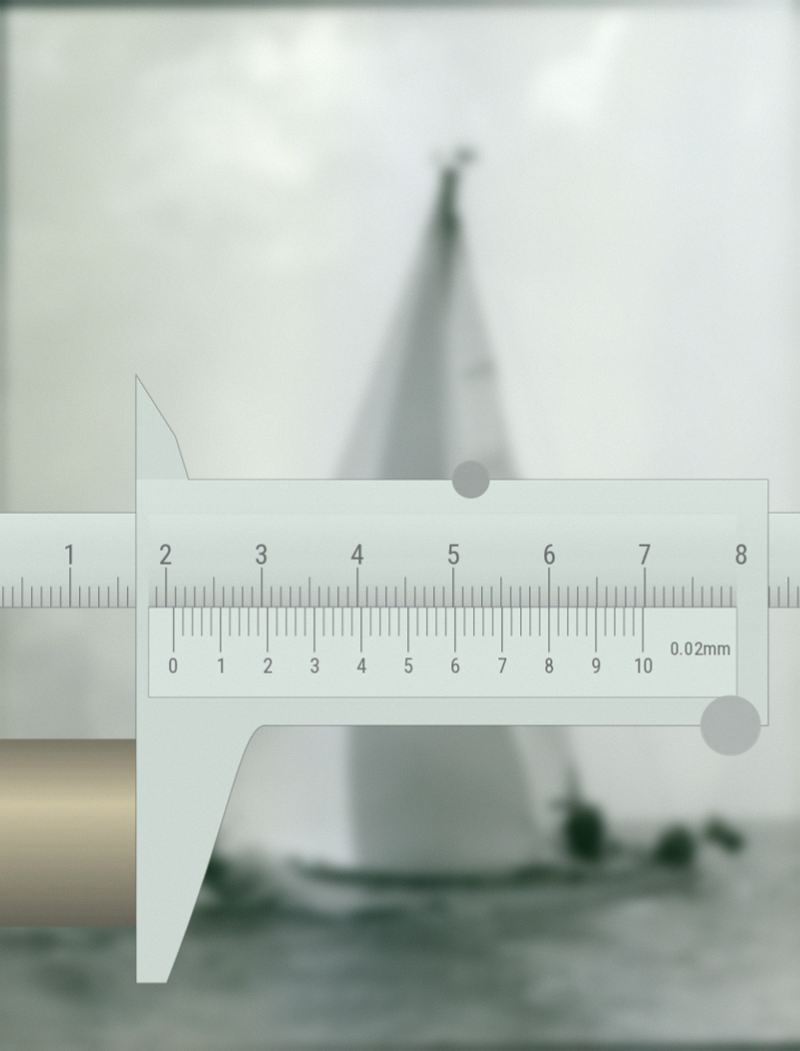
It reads 20.8 mm
